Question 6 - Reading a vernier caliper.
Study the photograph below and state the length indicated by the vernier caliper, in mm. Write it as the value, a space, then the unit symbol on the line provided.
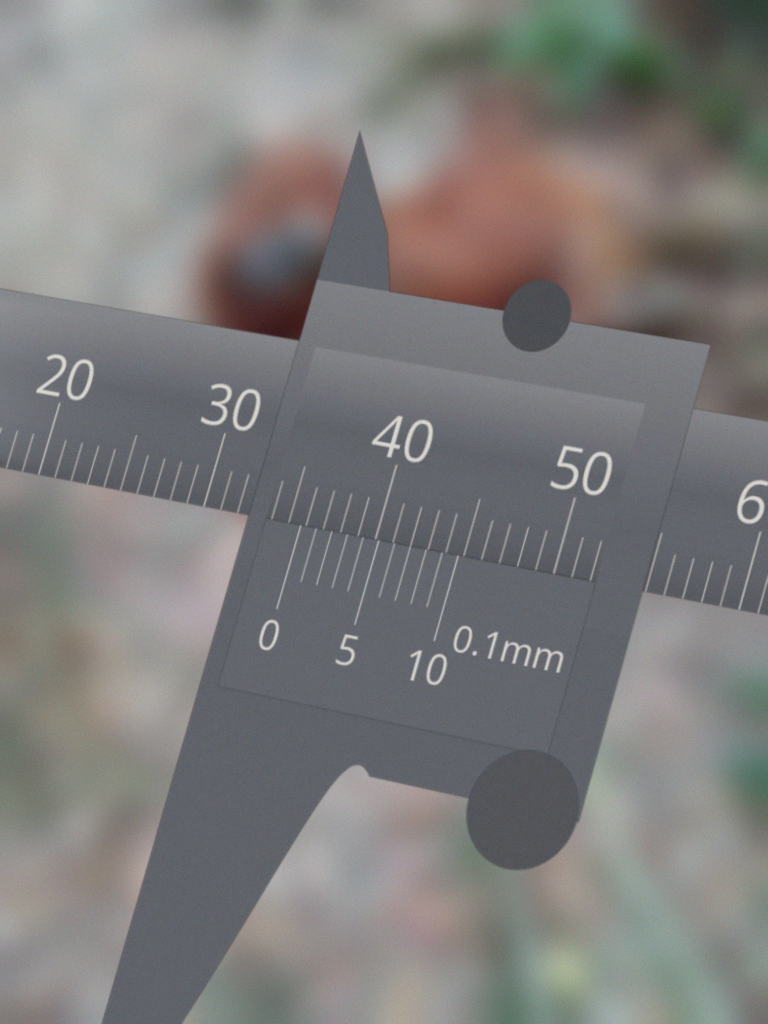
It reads 35.7 mm
